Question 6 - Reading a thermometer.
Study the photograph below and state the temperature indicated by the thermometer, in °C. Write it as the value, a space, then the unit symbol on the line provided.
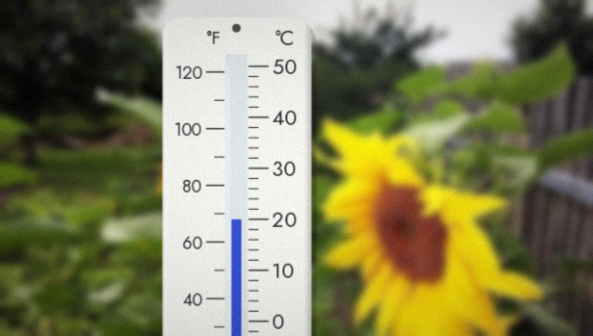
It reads 20 °C
